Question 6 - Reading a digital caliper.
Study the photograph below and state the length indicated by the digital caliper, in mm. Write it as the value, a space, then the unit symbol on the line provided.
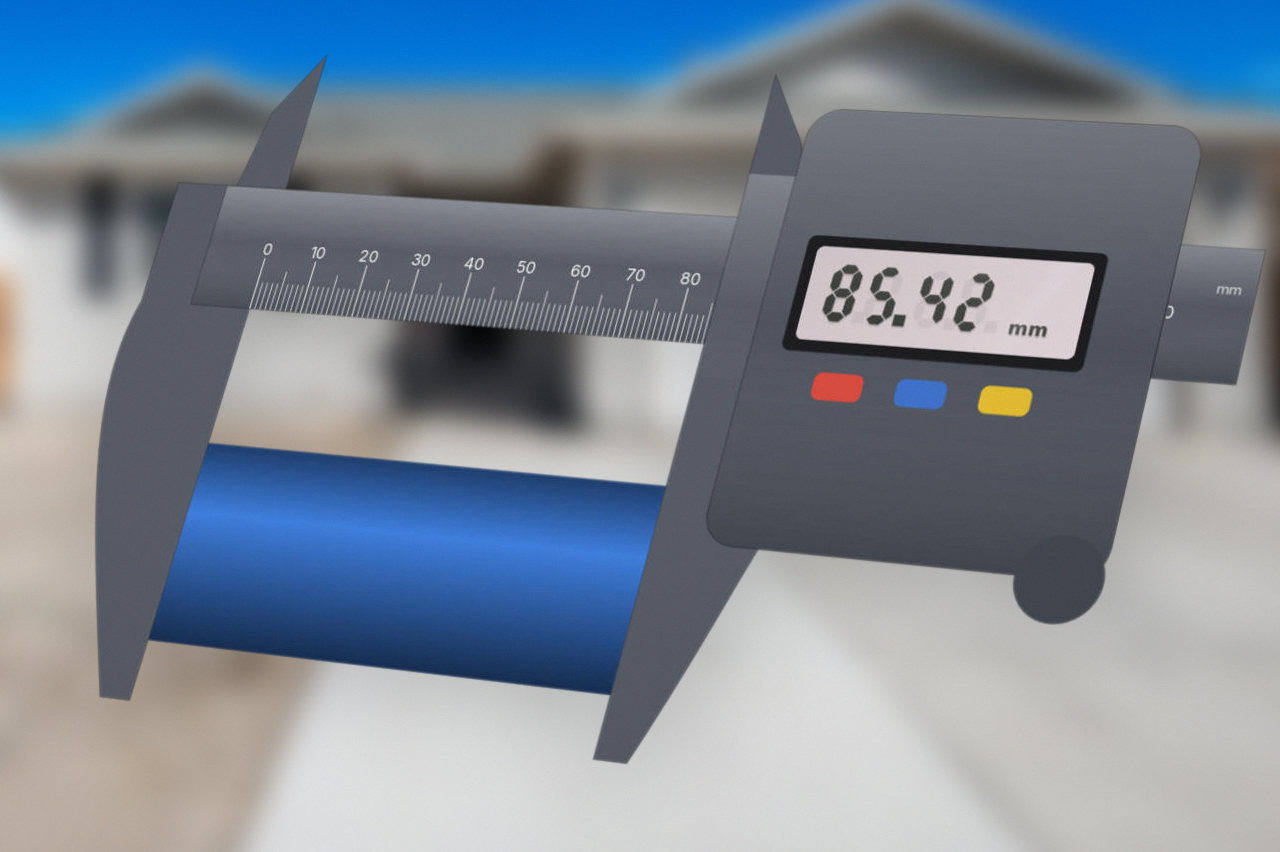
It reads 85.42 mm
